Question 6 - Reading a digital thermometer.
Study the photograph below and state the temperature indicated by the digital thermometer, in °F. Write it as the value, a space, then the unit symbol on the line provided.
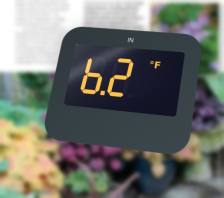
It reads 6.2 °F
